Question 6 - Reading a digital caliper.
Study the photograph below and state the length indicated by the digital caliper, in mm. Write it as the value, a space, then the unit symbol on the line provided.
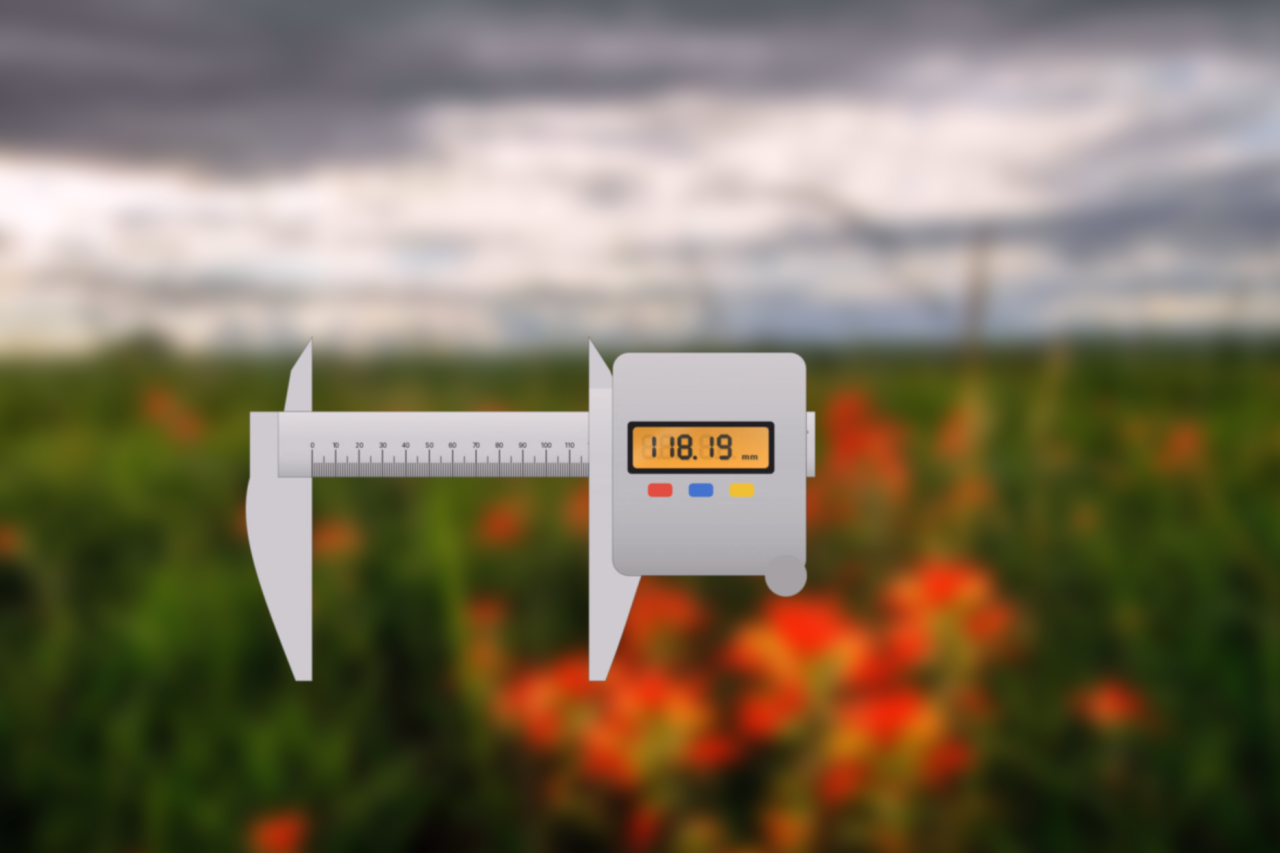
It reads 118.19 mm
